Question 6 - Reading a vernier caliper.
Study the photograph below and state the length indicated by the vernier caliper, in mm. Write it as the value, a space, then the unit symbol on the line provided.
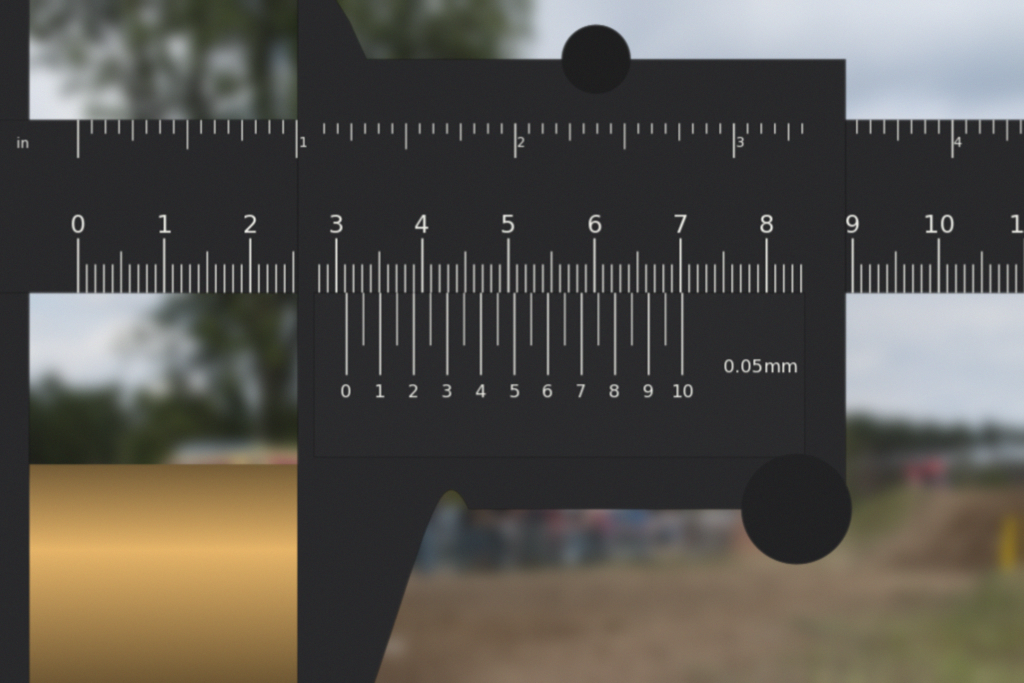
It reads 31.2 mm
